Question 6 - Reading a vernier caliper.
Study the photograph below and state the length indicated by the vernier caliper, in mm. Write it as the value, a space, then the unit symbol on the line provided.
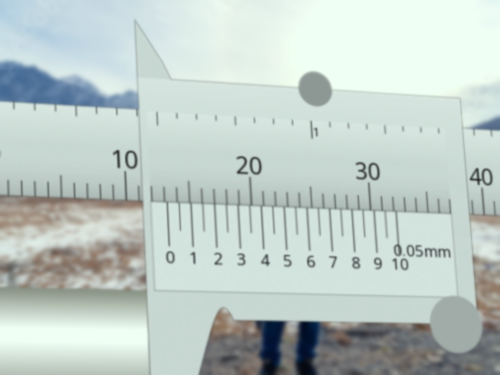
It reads 13.2 mm
